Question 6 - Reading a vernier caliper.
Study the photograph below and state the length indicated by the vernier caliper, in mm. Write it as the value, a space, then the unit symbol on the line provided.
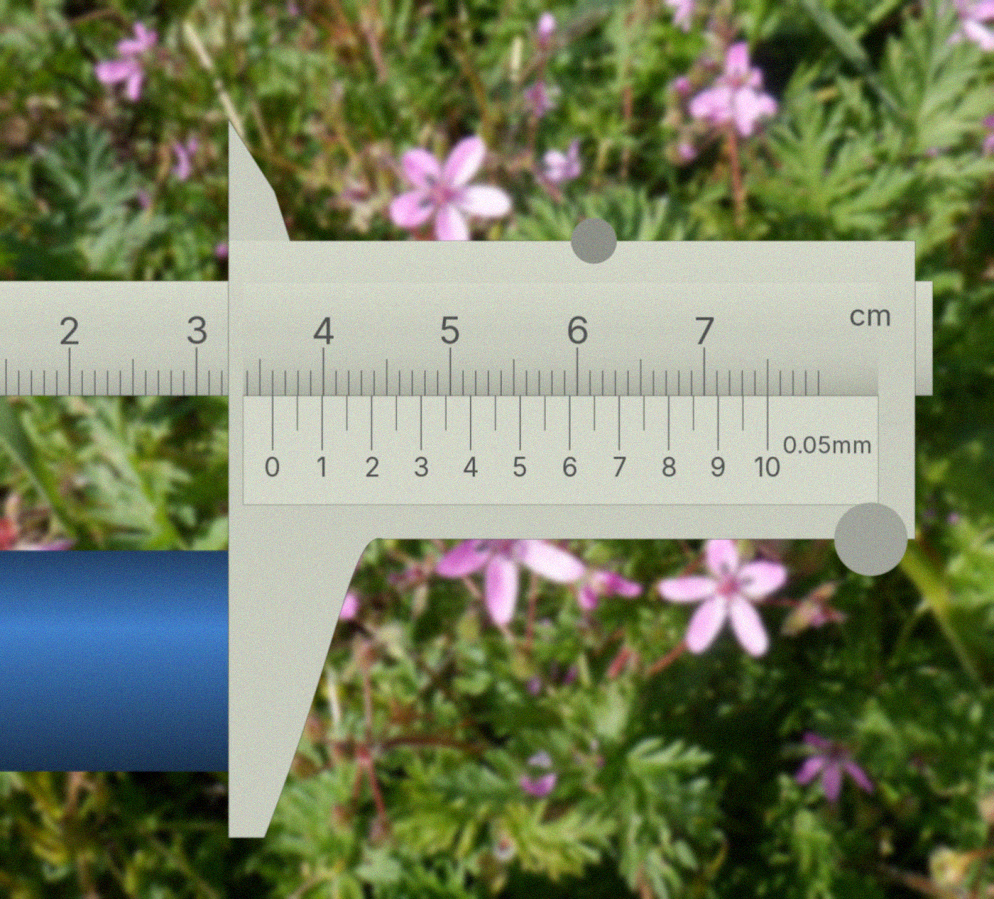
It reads 36.0 mm
